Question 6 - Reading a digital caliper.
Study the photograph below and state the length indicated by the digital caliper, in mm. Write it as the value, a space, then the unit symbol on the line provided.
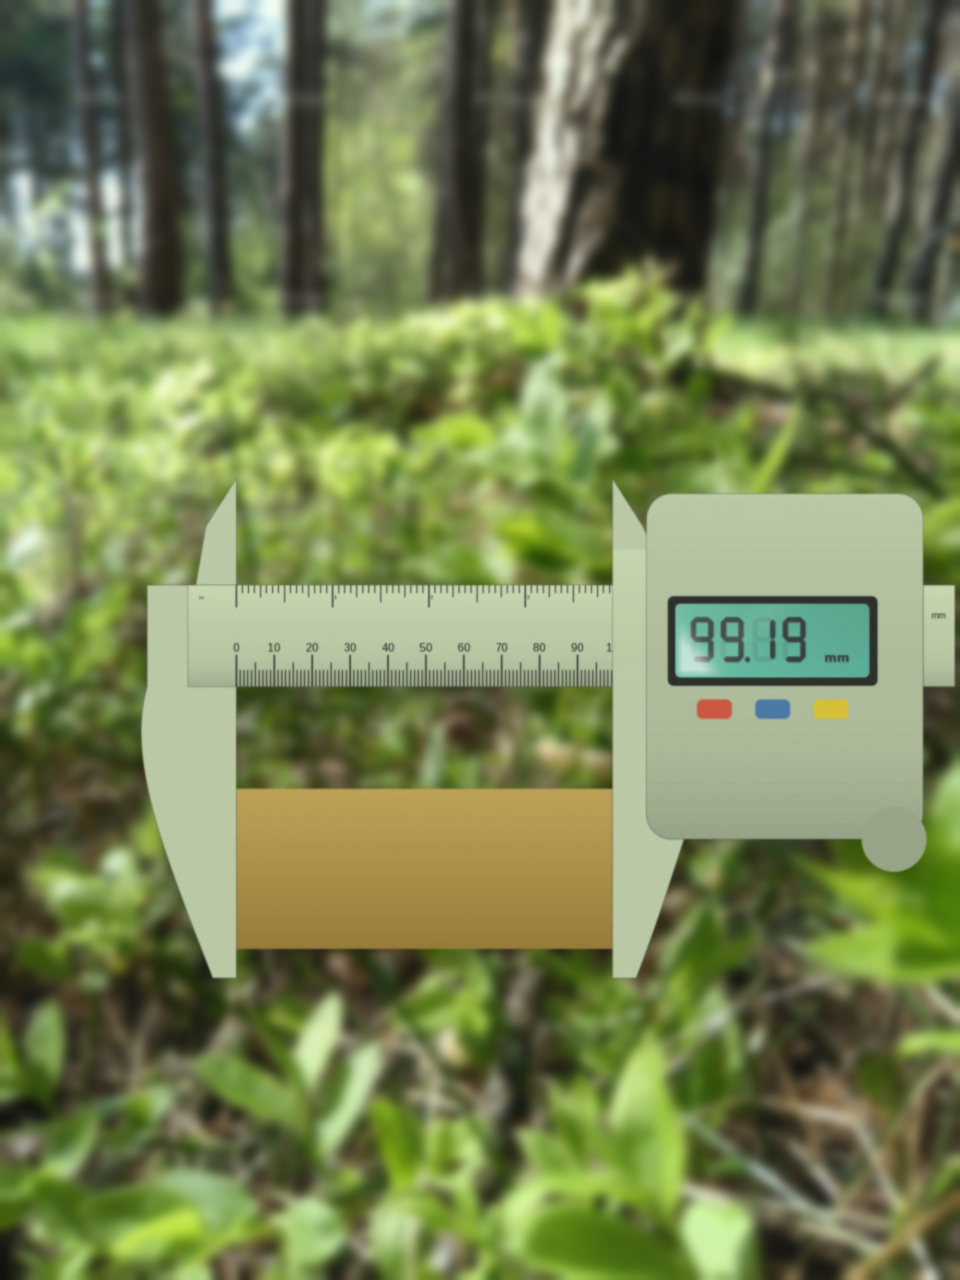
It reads 99.19 mm
